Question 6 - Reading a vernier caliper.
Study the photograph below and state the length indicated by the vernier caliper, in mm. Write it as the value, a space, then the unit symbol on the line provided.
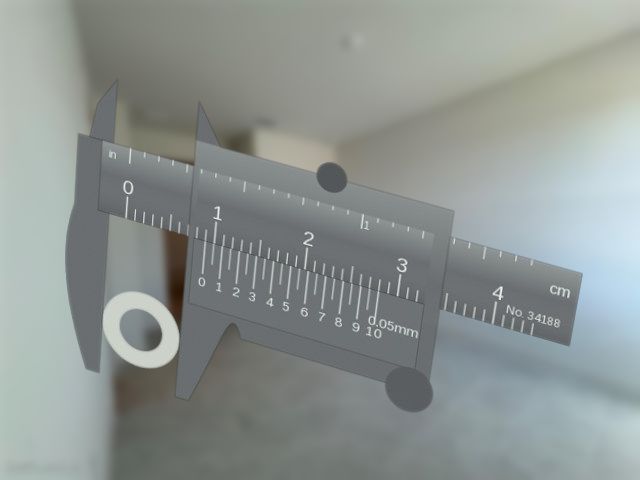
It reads 9.0 mm
